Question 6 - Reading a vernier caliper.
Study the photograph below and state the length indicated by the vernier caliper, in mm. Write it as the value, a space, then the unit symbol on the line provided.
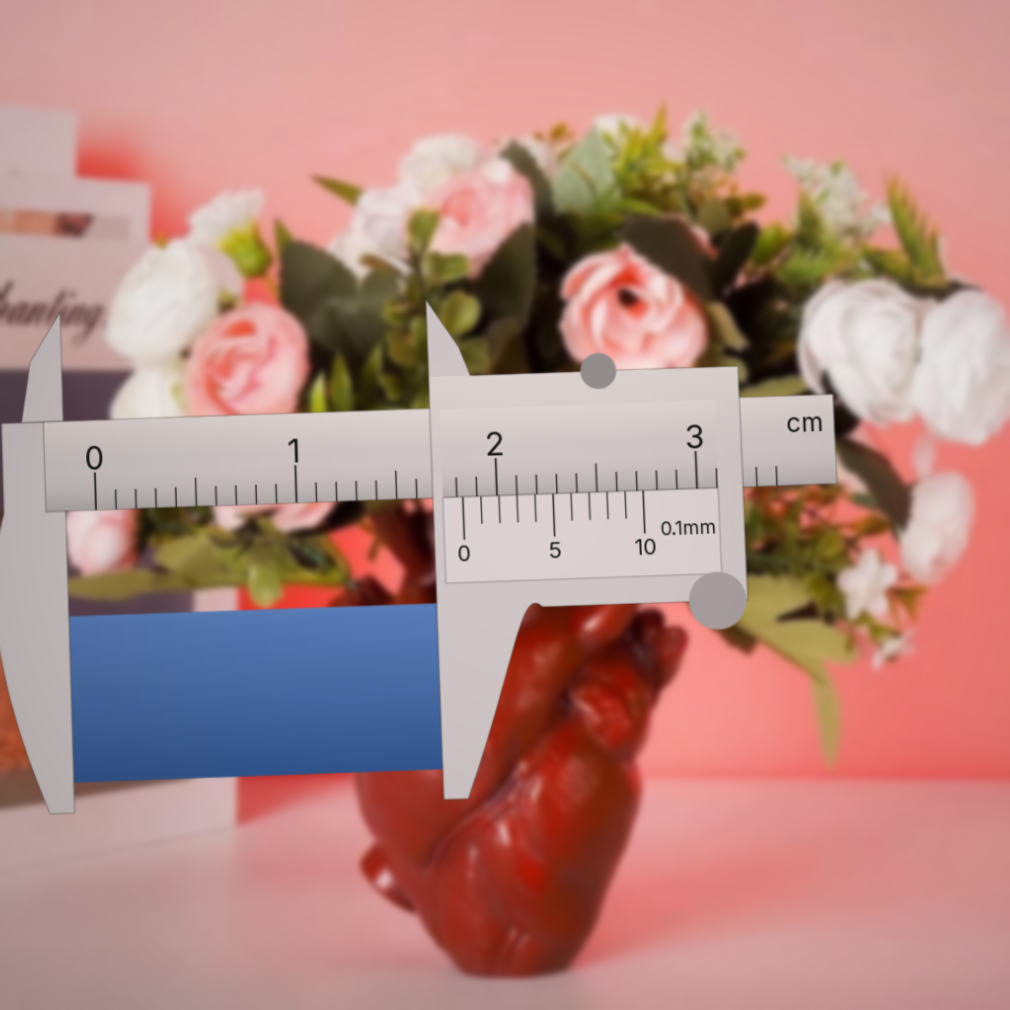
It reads 18.3 mm
